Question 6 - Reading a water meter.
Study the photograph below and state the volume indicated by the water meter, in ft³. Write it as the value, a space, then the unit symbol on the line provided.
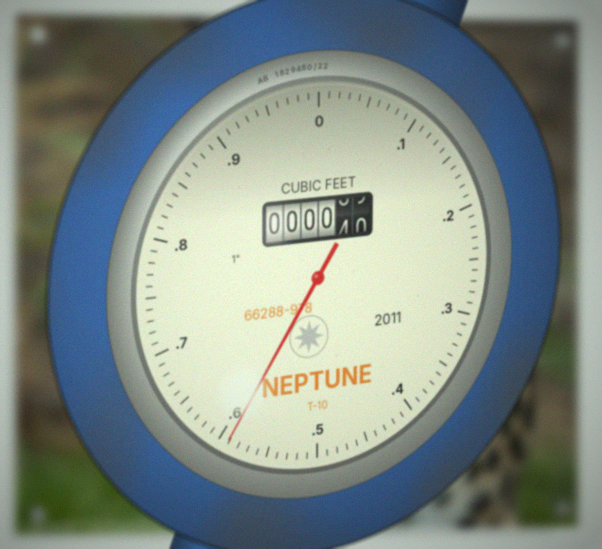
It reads 39.59 ft³
